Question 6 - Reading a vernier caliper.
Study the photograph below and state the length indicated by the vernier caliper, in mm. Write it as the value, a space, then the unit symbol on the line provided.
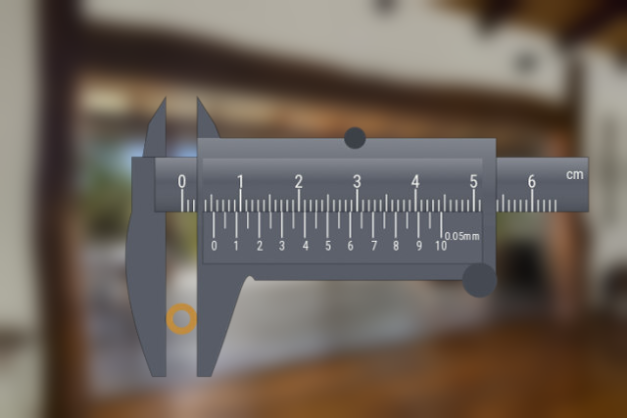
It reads 5.4 mm
